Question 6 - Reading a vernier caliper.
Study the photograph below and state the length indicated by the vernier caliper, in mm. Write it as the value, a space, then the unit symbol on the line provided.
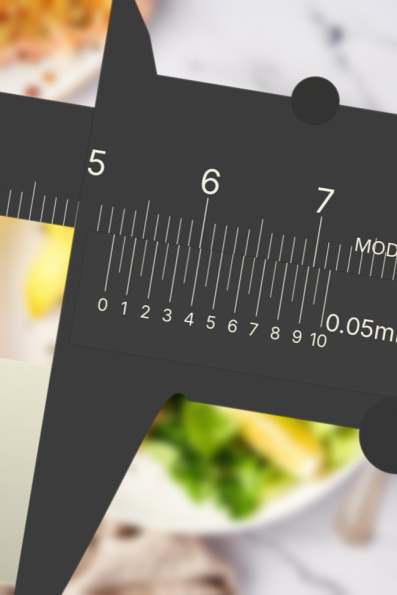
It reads 52.5 mm
